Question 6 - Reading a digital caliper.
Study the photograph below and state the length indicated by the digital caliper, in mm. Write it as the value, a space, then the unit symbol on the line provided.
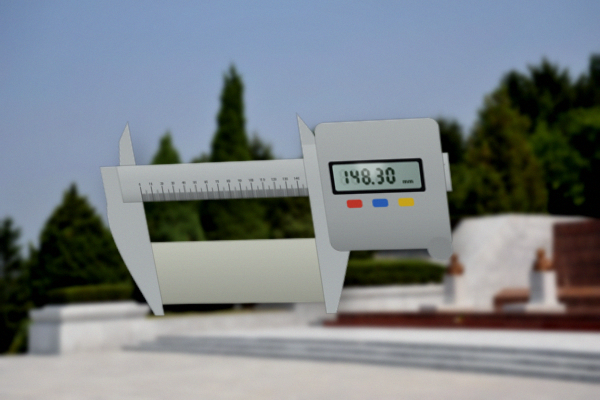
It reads 148.30 mm
